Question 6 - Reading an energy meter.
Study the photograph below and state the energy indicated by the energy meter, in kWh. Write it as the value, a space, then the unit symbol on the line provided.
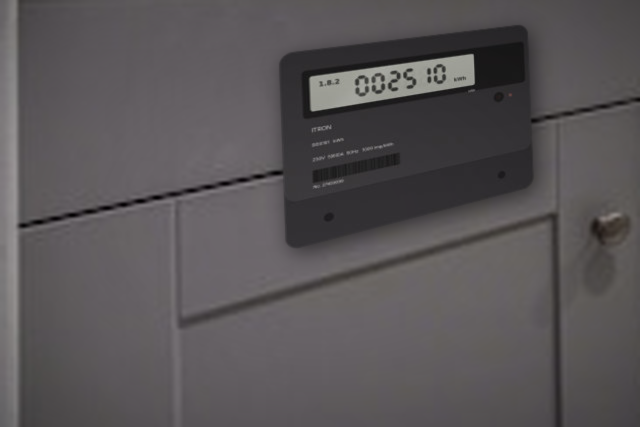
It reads 2510 kWh
